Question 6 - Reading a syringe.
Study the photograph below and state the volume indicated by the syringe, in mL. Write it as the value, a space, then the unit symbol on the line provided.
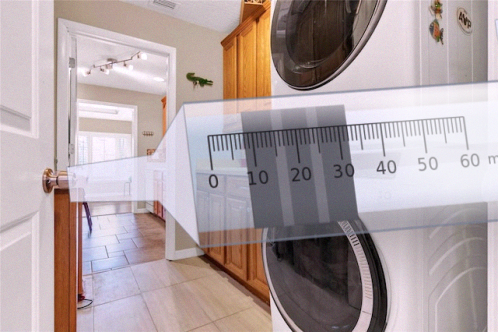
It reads 8 mL
